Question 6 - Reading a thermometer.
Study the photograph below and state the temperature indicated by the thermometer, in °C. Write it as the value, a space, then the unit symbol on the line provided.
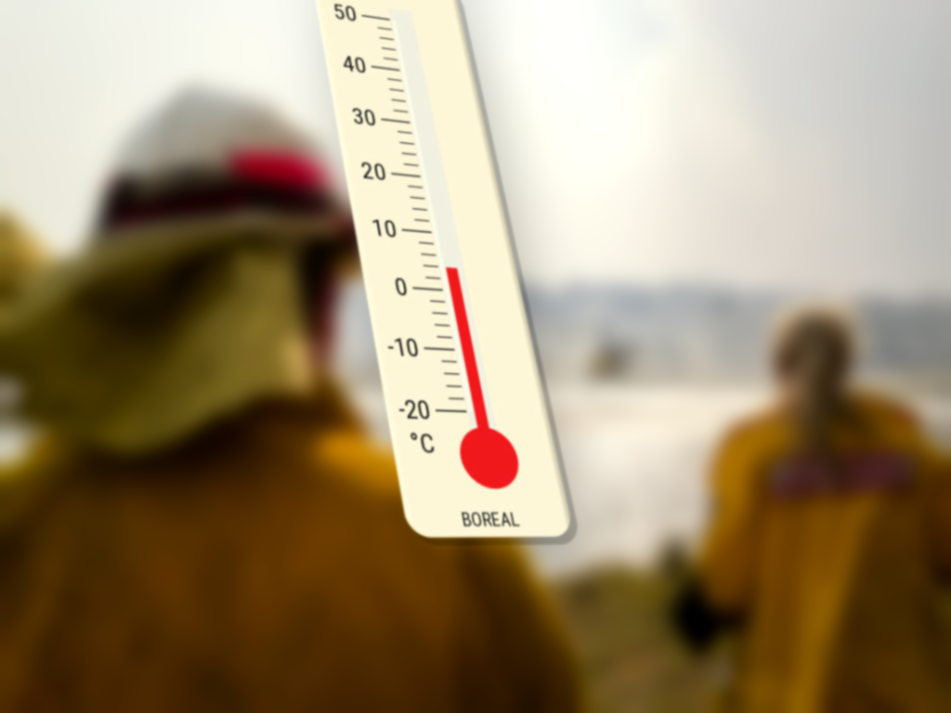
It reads 4 °C
